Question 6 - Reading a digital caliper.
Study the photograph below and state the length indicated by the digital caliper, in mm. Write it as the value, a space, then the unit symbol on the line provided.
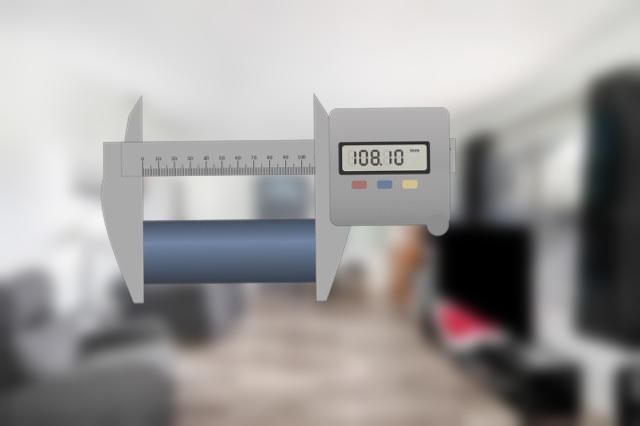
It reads 108.10 mm
